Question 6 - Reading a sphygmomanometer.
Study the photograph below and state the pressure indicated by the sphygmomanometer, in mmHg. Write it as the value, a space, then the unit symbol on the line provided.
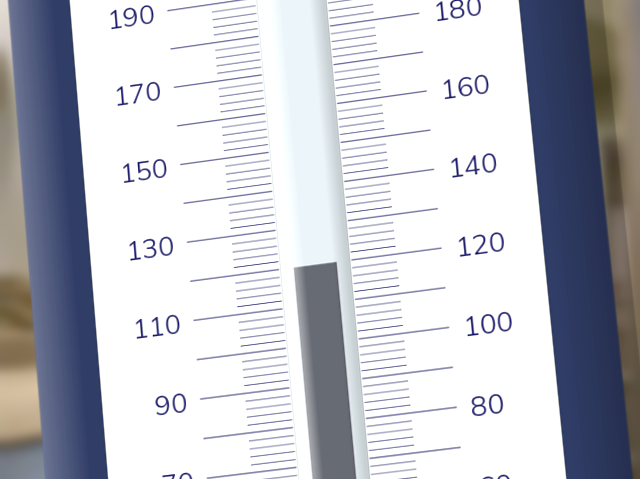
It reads 120 mmHg
